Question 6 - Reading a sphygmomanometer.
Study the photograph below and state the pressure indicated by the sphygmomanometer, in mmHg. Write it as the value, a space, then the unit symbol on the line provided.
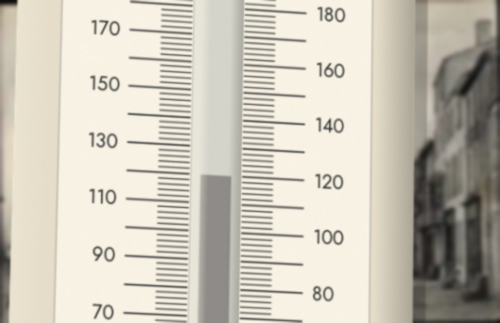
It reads 120 mmHg
